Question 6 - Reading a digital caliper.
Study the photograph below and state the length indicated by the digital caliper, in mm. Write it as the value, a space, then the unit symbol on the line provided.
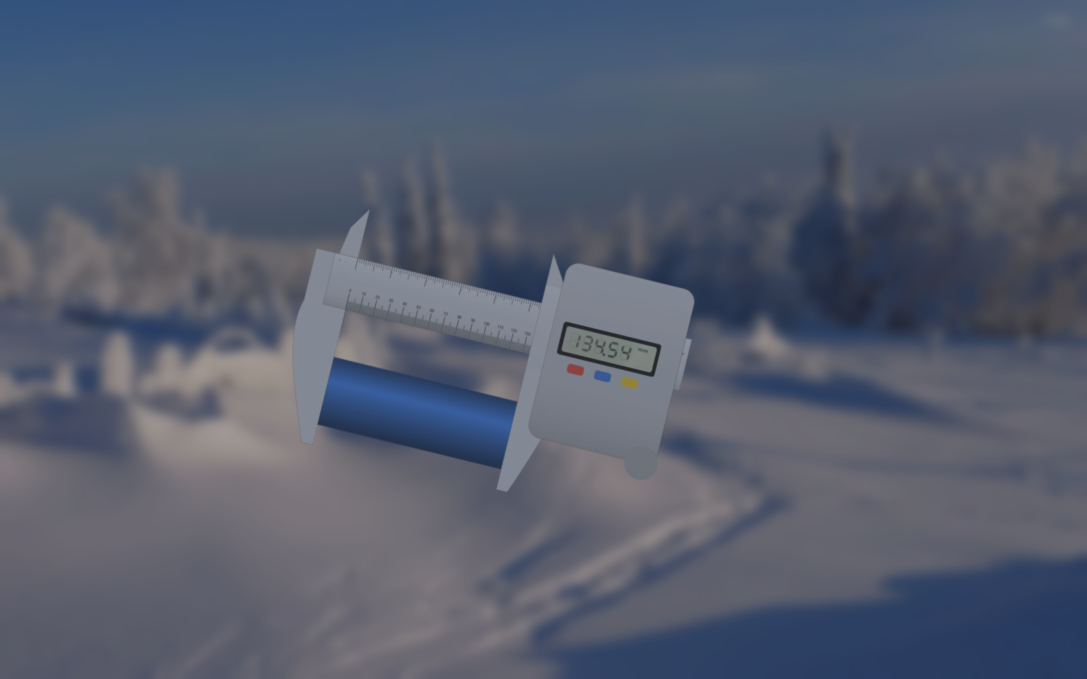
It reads 134.54 mm
